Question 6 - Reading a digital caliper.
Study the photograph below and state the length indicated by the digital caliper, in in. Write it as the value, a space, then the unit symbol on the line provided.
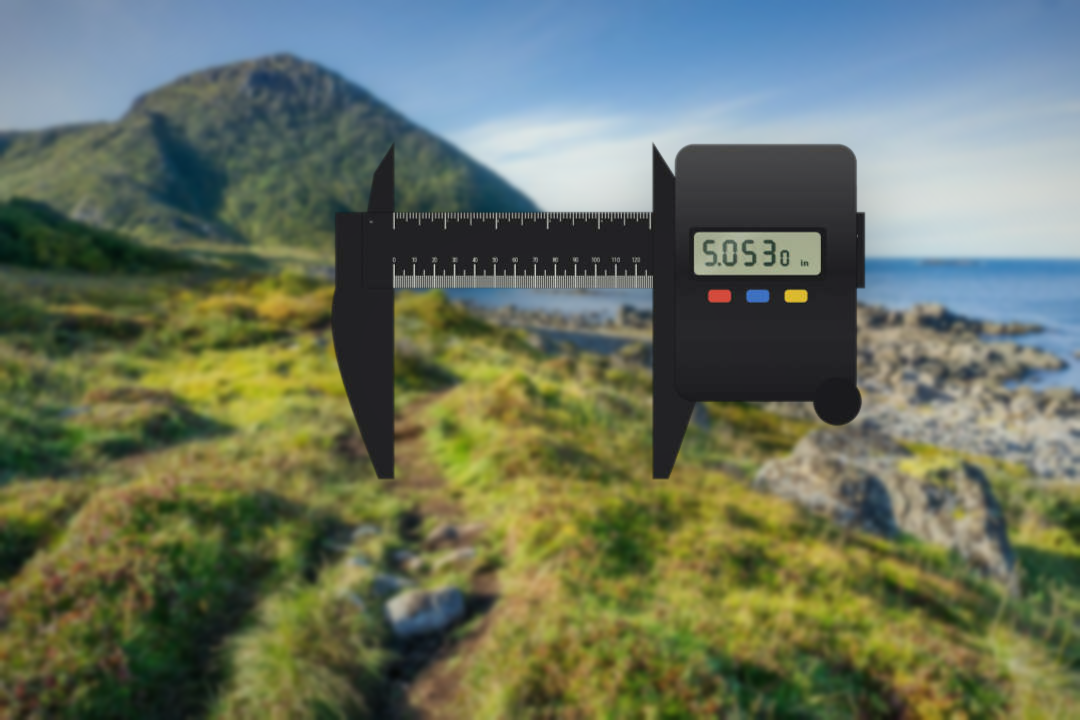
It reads 5.0530 in
